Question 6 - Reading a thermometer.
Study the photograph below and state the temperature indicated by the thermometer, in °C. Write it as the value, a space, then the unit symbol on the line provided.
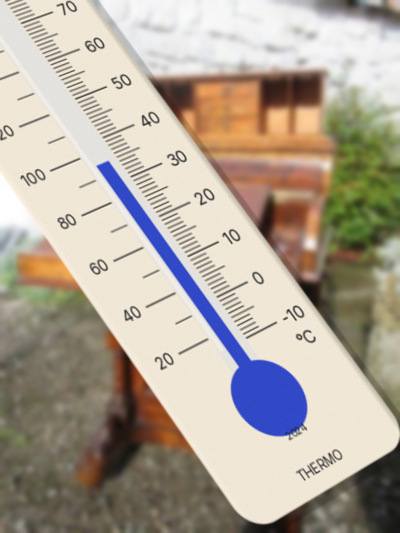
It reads 35 °C
